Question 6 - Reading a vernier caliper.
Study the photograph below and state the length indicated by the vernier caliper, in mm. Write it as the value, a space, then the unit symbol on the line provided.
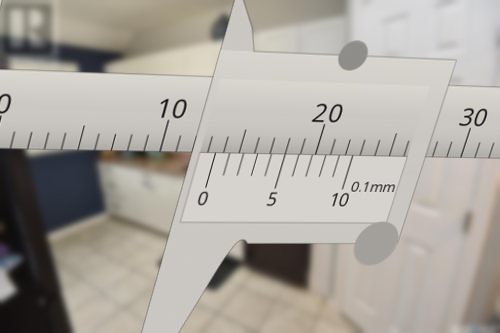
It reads 13.5 mm
